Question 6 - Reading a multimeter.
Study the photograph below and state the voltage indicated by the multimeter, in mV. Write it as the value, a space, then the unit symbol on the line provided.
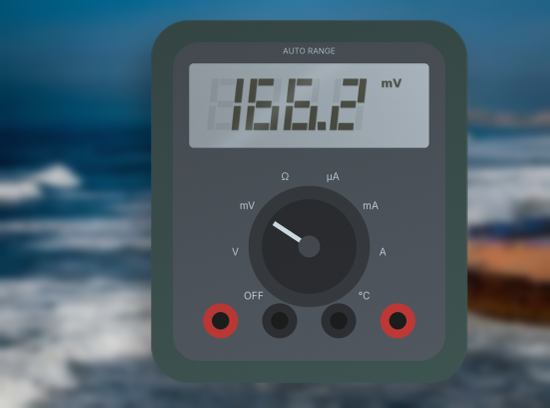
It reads 166.2 mV
